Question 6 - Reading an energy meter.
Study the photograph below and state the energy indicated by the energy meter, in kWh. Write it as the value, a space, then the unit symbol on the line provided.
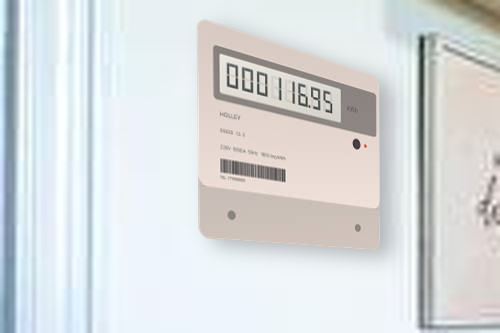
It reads 116.95 kWh
